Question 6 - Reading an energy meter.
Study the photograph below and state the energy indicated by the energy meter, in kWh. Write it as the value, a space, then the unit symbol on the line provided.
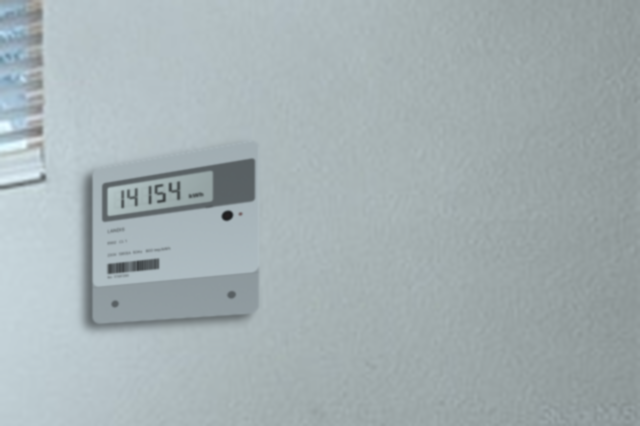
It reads 14154 kWh
